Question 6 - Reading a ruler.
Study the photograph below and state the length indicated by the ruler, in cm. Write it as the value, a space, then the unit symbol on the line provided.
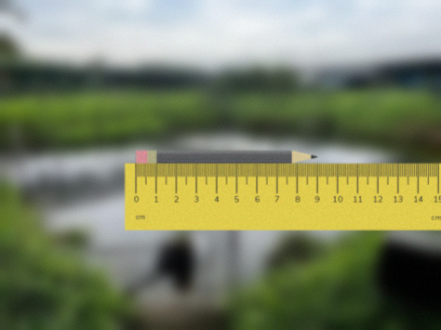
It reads 9 cm
